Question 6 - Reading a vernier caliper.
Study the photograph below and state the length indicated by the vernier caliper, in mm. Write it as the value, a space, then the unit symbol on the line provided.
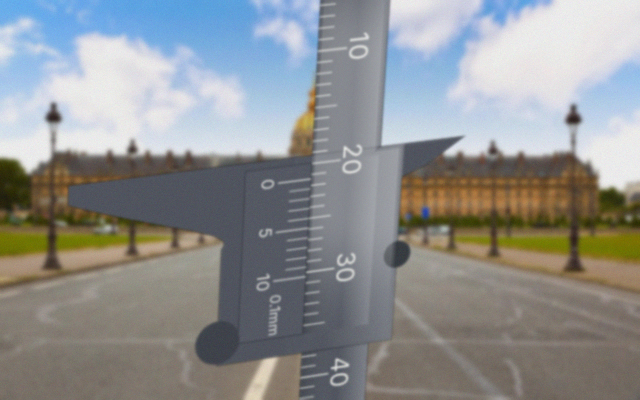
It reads 21.4 mm
